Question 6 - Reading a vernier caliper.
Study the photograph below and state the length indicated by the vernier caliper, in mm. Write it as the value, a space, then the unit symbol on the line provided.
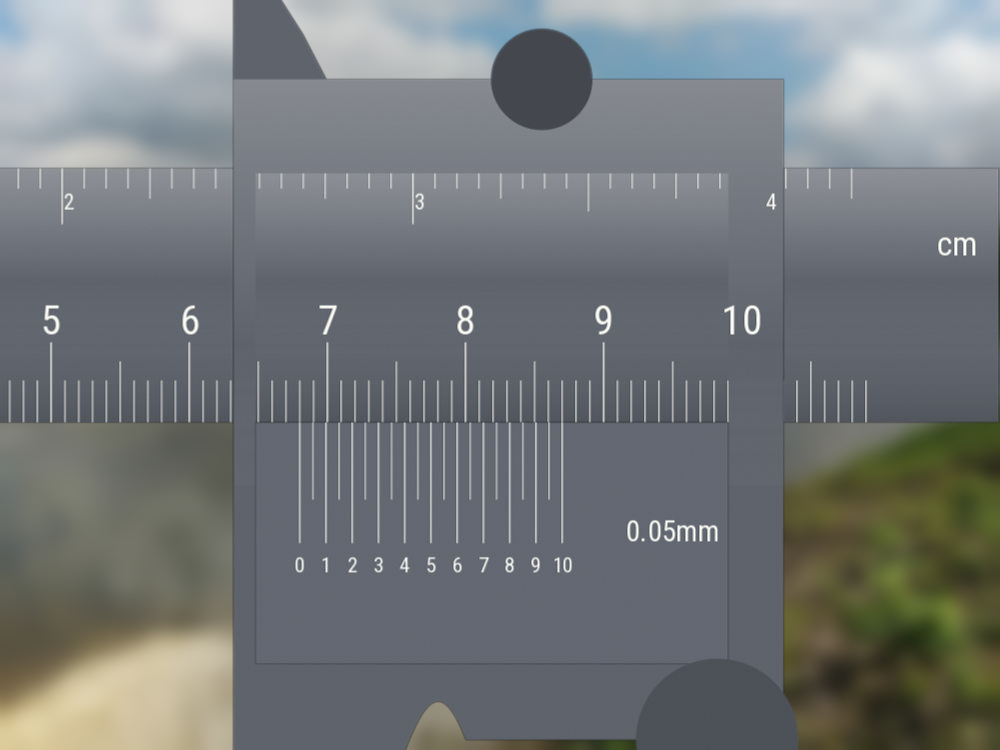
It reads 68.0 mm
